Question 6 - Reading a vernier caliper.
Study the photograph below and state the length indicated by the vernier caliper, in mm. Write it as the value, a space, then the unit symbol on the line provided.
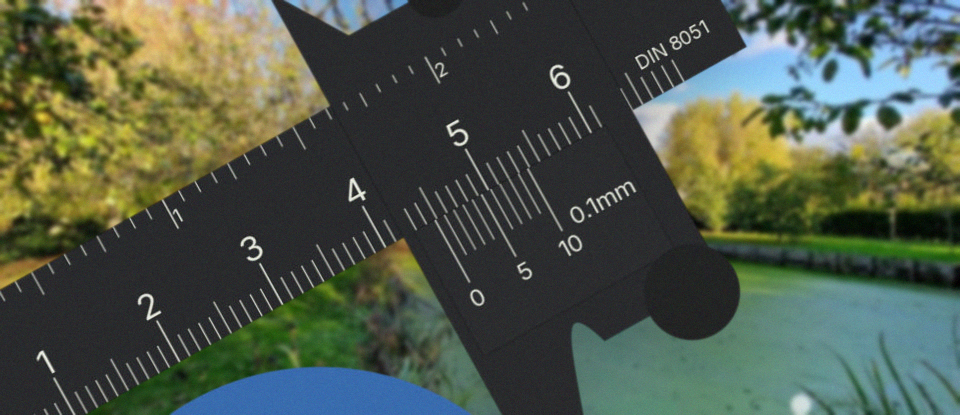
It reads 44.8 mm
